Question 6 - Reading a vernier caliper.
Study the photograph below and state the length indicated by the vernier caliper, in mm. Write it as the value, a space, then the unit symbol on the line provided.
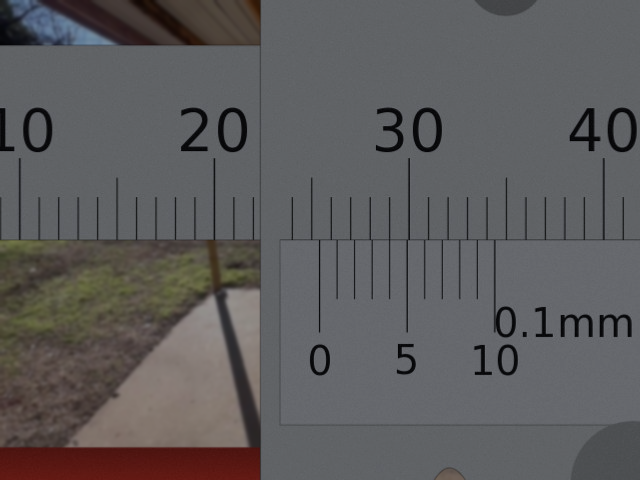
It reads 25.4 mm
